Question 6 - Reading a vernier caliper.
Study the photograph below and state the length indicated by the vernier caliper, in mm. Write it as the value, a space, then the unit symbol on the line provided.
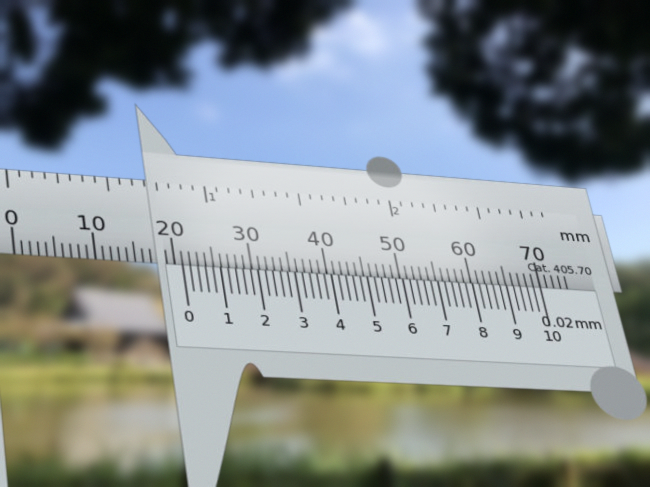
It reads 21.0 mm
